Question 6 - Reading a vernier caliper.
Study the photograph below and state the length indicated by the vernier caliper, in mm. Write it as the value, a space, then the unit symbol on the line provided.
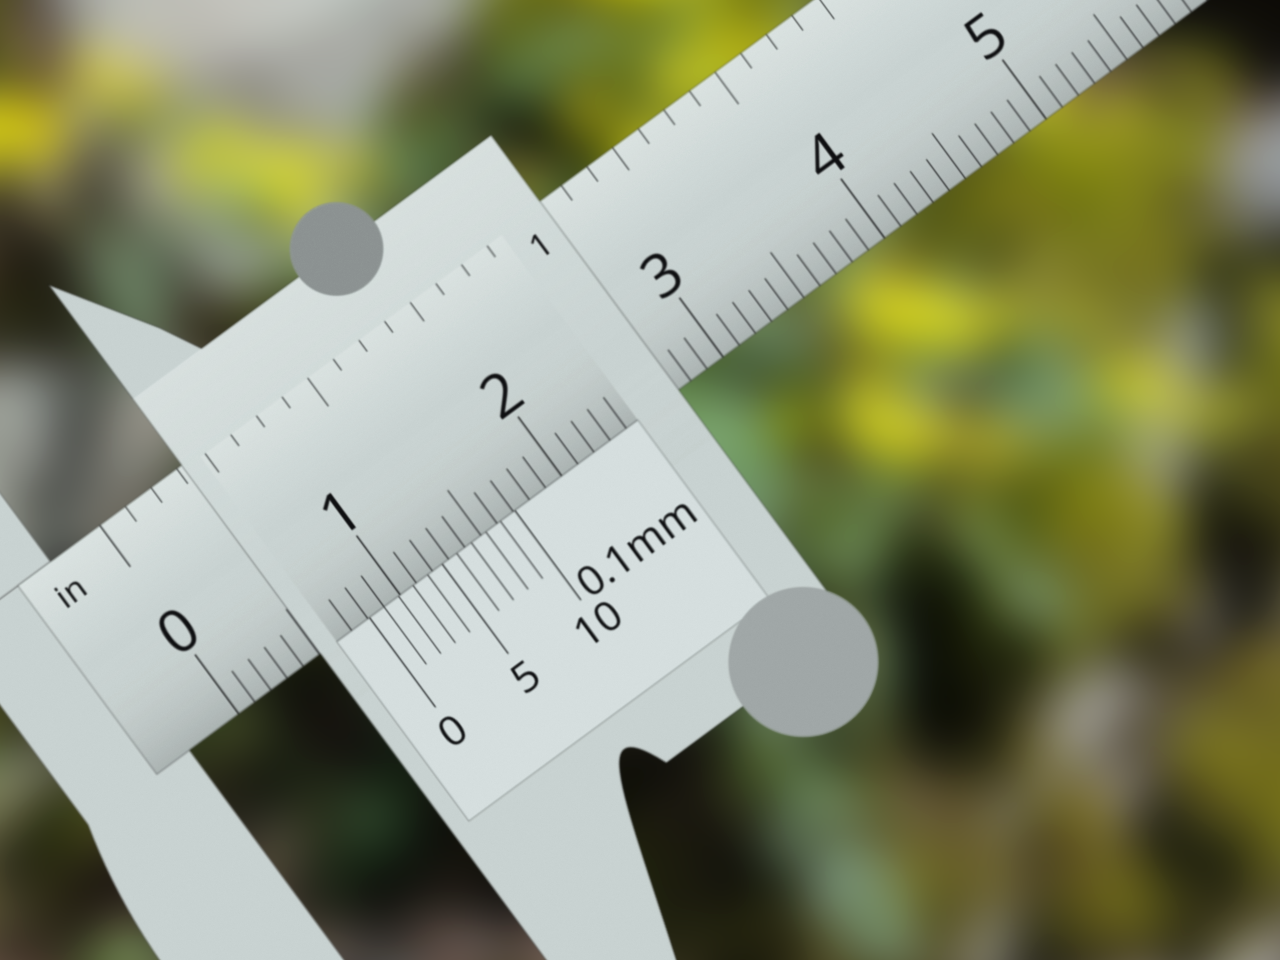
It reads 8.1 mm
